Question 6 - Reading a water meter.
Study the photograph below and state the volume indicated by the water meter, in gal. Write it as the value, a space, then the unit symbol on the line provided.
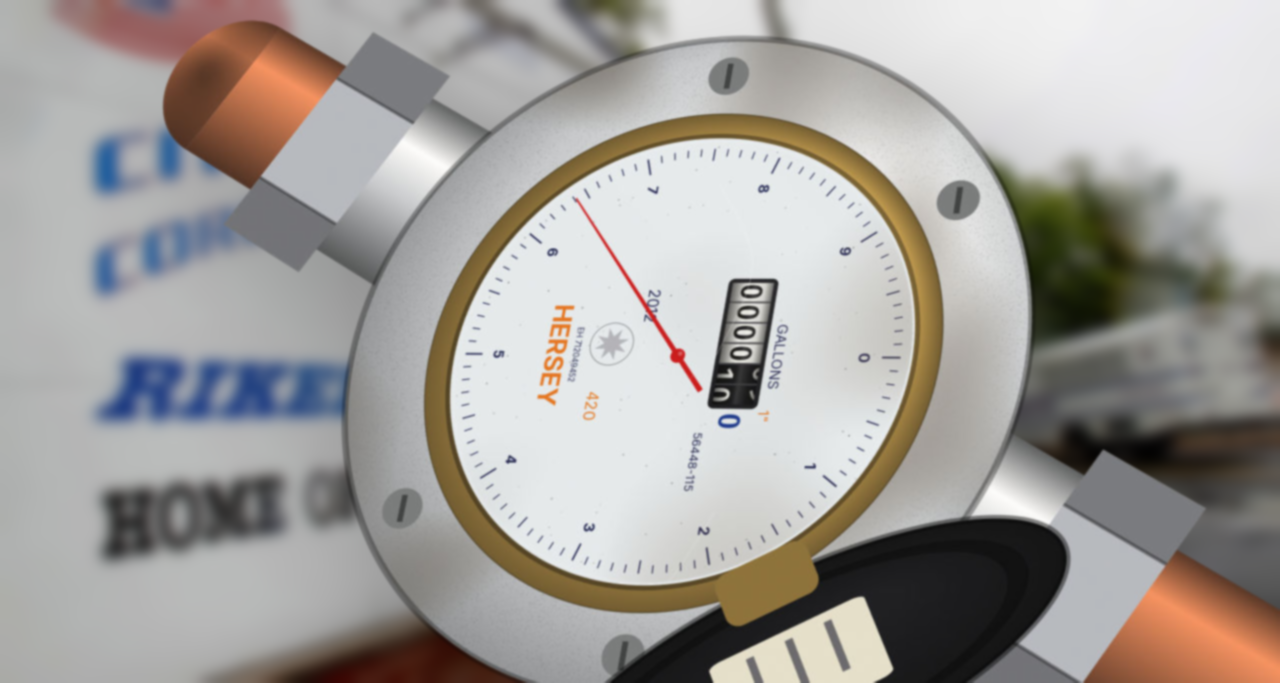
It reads 96.4 gal
